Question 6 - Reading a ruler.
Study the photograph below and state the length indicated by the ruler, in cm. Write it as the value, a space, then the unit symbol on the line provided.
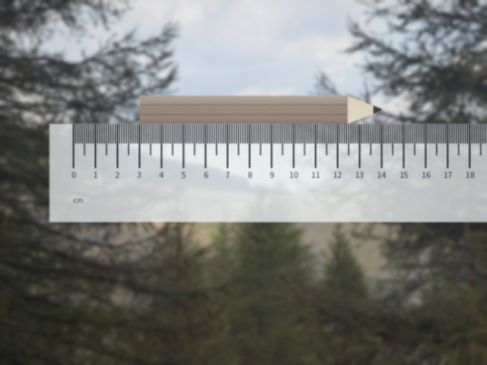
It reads 11 cm
